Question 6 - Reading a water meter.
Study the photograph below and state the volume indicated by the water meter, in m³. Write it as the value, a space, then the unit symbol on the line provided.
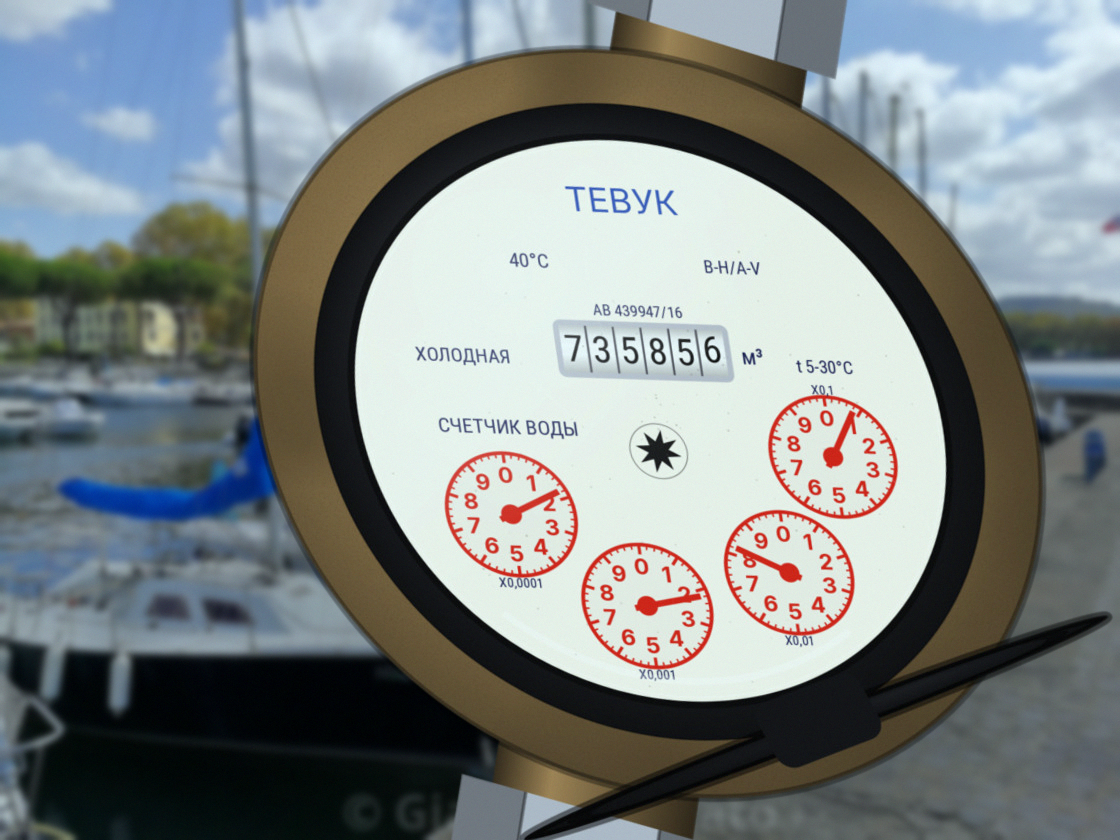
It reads 735856.0821 m³
